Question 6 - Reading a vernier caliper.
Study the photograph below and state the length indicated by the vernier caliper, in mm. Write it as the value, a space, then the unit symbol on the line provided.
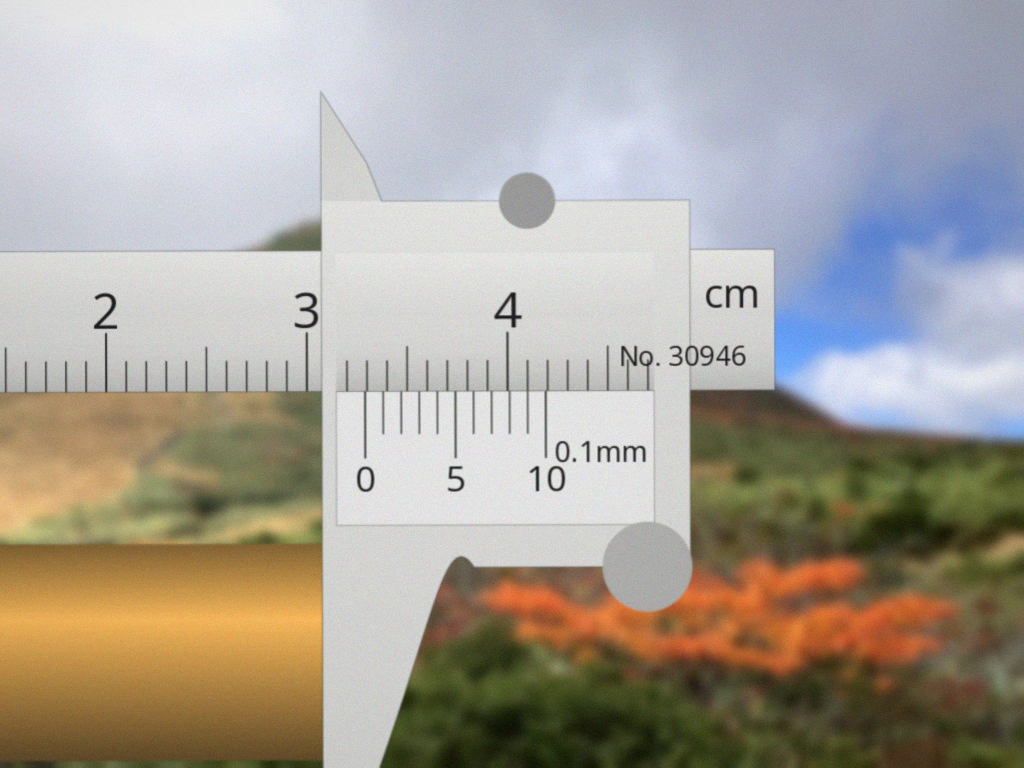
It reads 32.9 mm
